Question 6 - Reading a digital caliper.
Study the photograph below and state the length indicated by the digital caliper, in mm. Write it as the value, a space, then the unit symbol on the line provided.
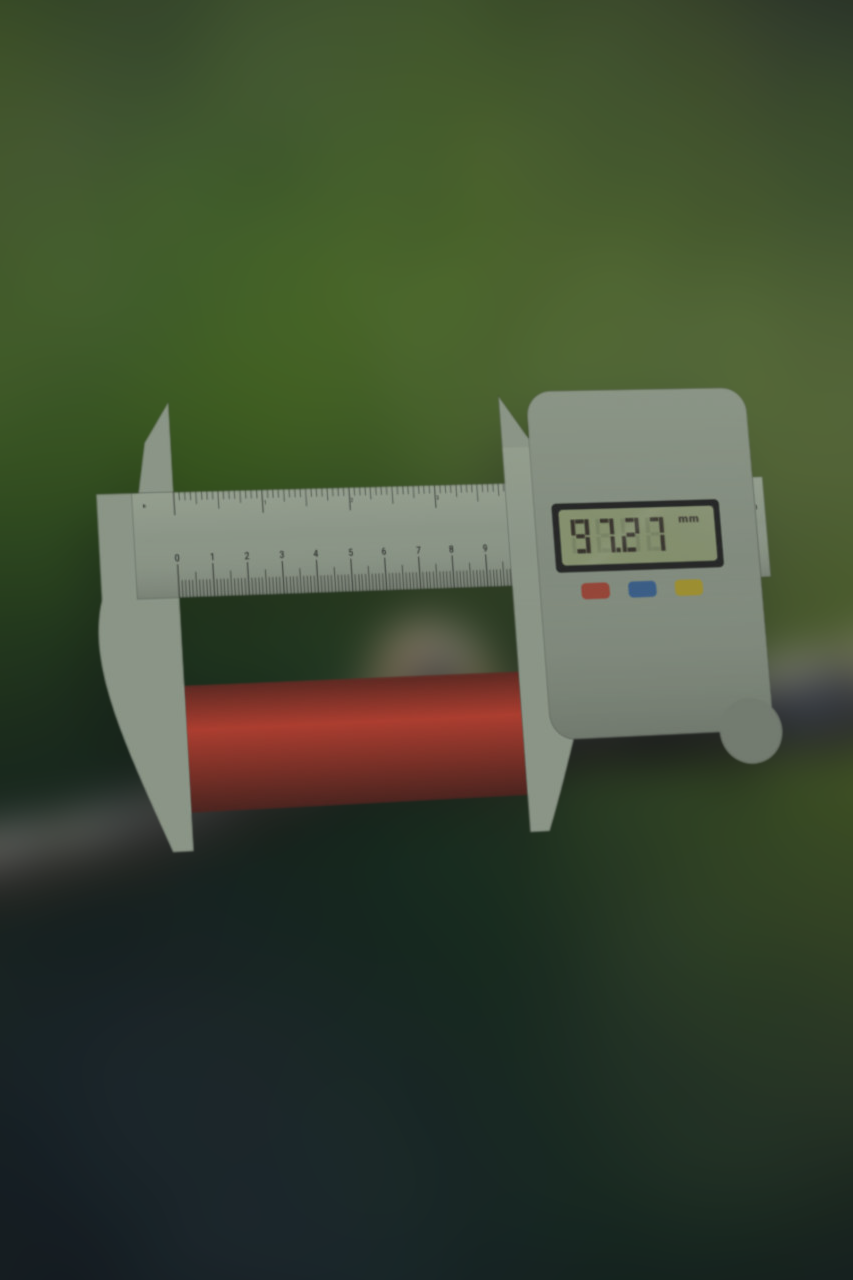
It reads 97.27 mm
